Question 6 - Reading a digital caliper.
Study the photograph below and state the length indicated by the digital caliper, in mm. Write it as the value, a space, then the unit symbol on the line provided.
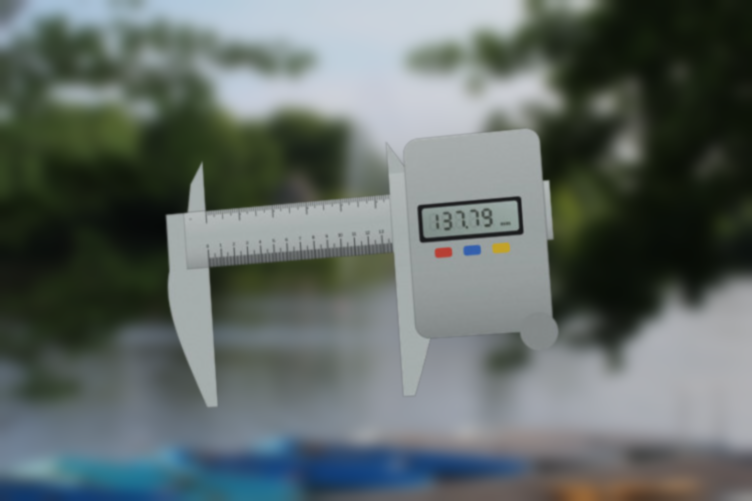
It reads 137.79 mm
